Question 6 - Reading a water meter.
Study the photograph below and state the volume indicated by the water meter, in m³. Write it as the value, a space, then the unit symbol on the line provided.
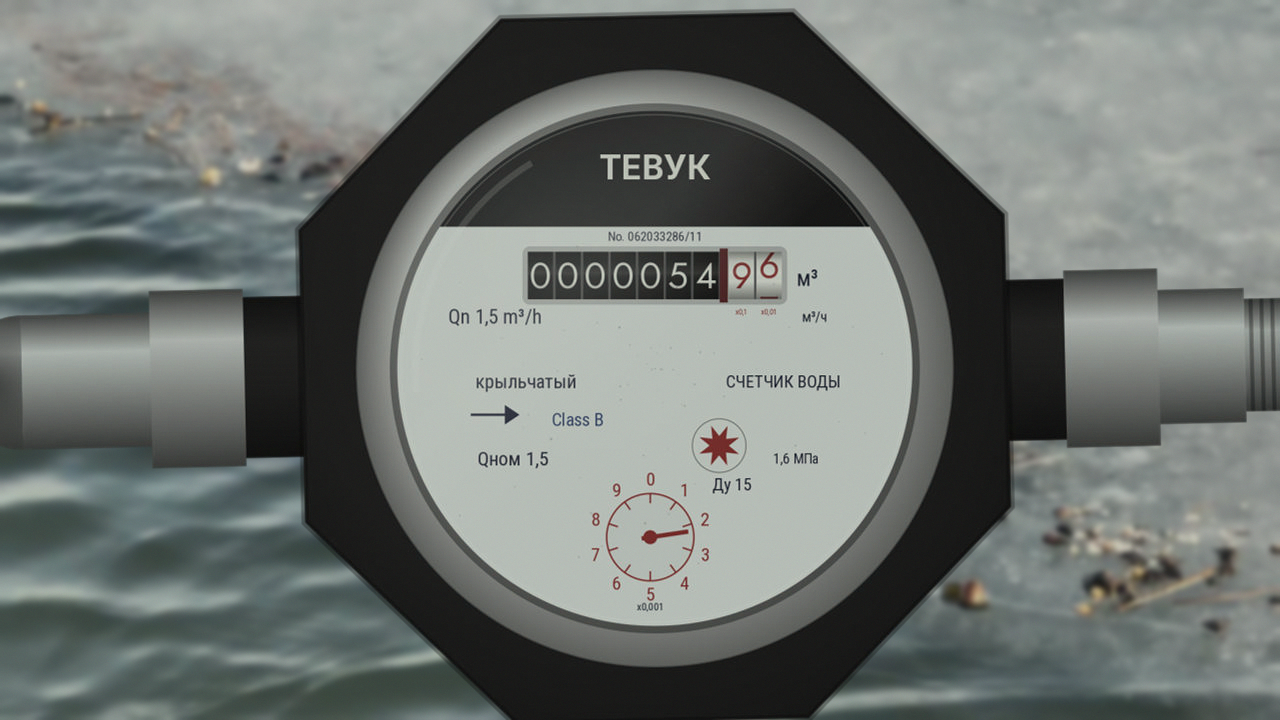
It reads 54.962 m³
